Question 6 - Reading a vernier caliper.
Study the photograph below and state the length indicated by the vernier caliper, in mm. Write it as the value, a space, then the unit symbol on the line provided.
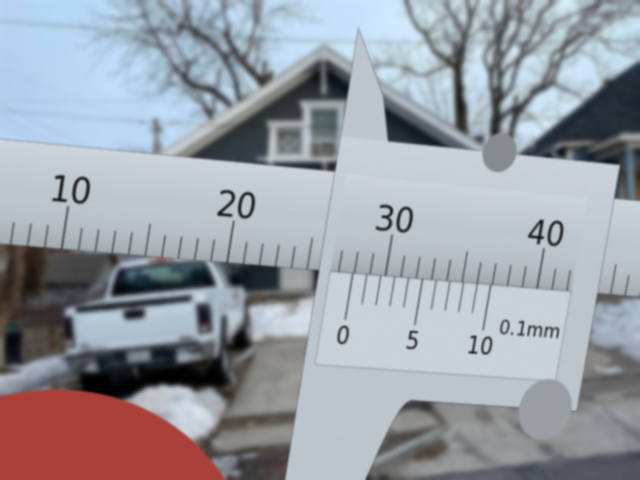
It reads 27.9 mm
